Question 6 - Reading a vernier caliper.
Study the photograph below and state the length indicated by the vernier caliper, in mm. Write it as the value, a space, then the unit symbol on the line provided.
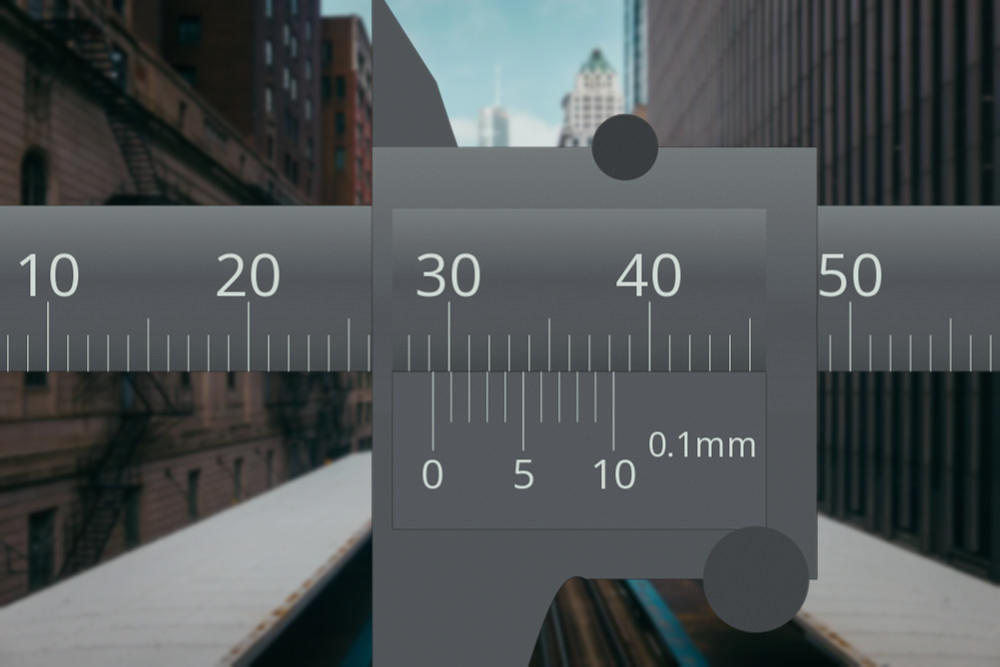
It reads 29.2 mm
